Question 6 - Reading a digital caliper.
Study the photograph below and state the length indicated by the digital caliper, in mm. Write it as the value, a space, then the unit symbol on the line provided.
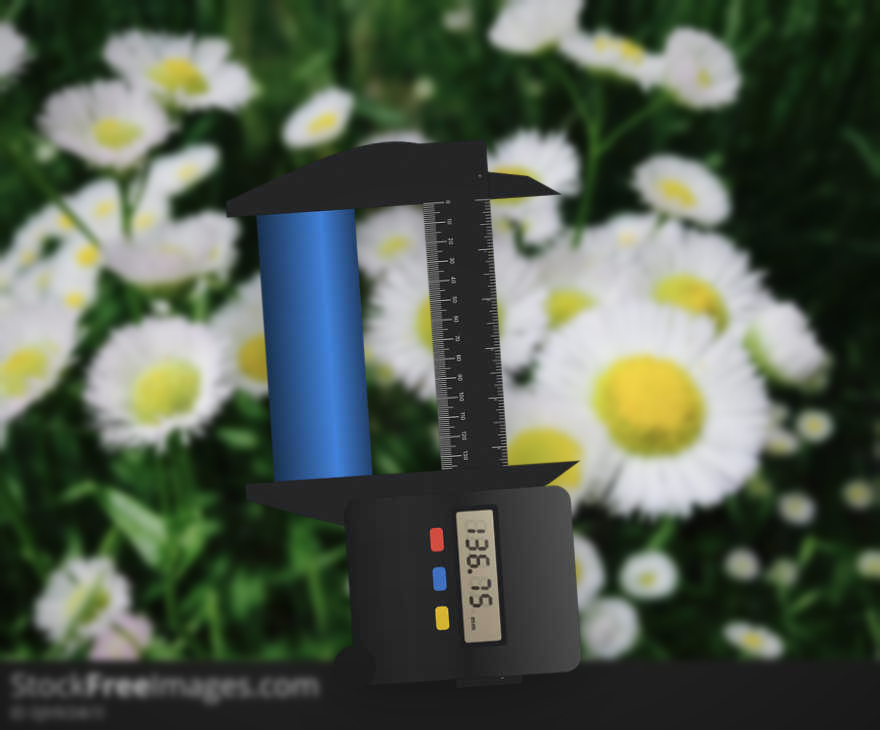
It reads 136.75 mm
